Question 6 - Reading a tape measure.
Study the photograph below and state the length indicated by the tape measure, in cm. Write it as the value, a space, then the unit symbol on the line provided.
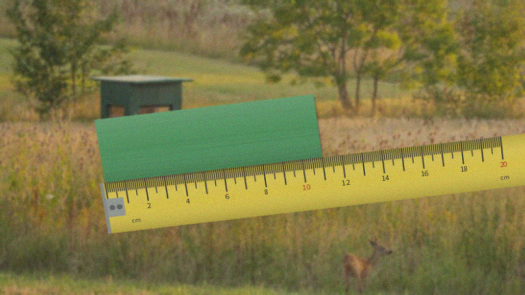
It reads 11 cm
